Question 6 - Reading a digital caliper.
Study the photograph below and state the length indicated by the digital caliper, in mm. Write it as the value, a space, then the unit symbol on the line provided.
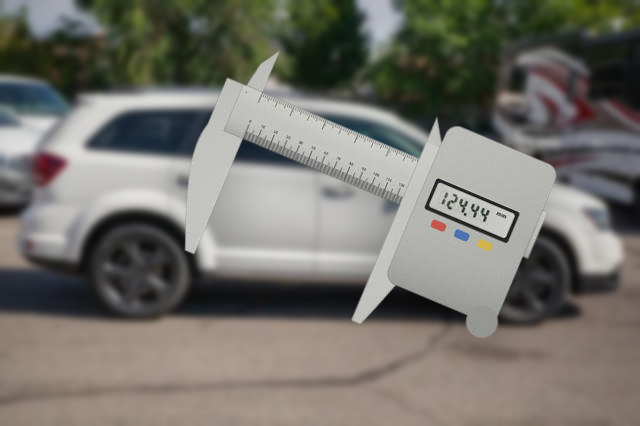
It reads 124.44 mm
